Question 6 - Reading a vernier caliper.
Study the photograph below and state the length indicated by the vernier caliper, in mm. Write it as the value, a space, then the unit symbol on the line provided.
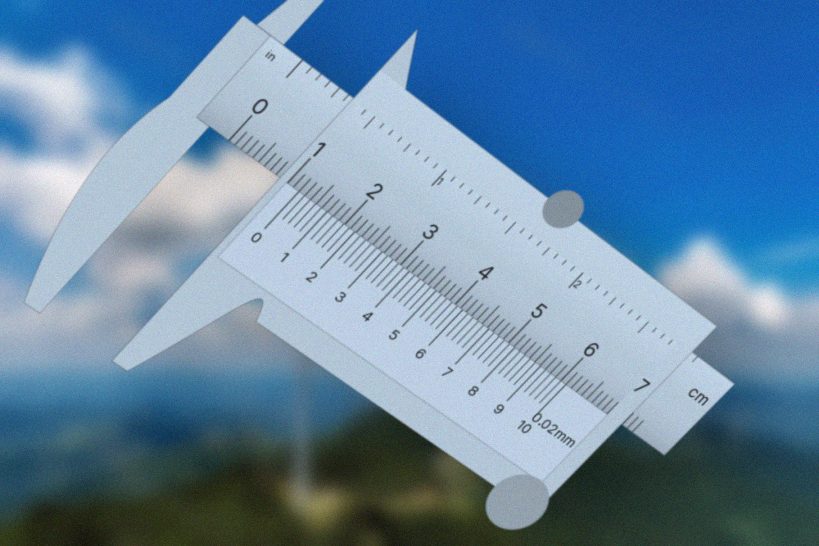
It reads 12.0 mm
